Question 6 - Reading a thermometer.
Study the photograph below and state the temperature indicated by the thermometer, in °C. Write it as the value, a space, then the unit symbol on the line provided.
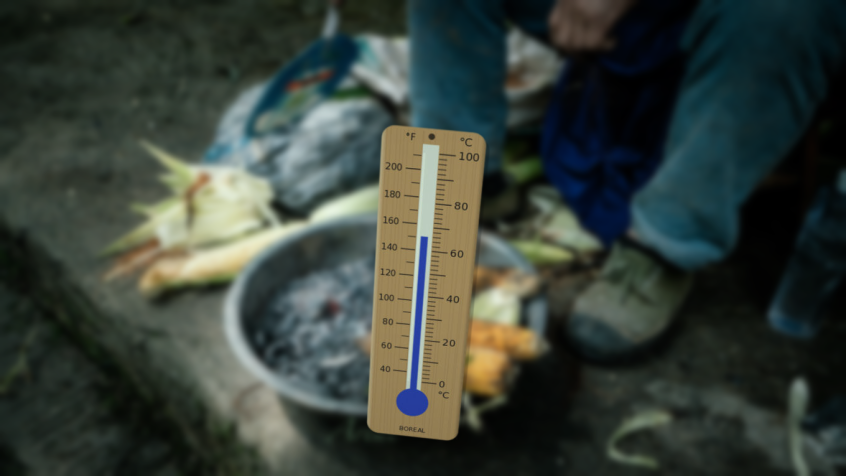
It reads 66 °C
